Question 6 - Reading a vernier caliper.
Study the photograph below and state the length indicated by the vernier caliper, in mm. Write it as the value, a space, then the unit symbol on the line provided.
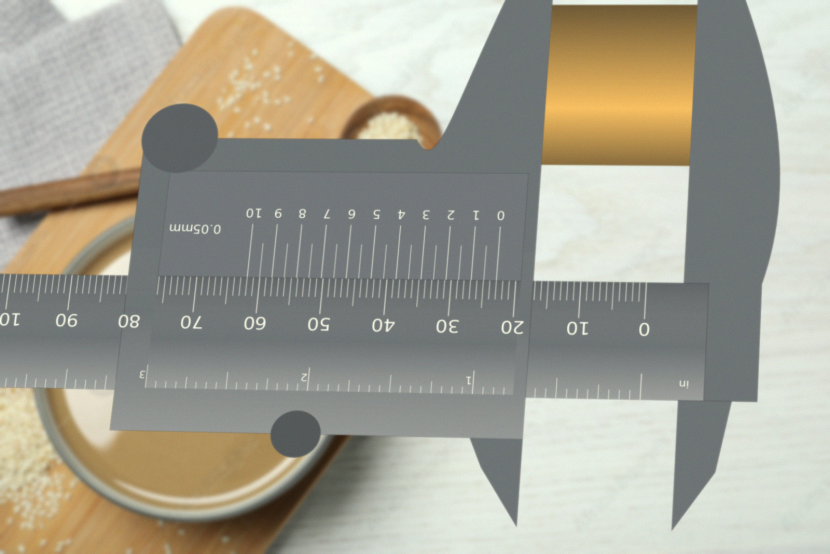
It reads 23.0 mm
